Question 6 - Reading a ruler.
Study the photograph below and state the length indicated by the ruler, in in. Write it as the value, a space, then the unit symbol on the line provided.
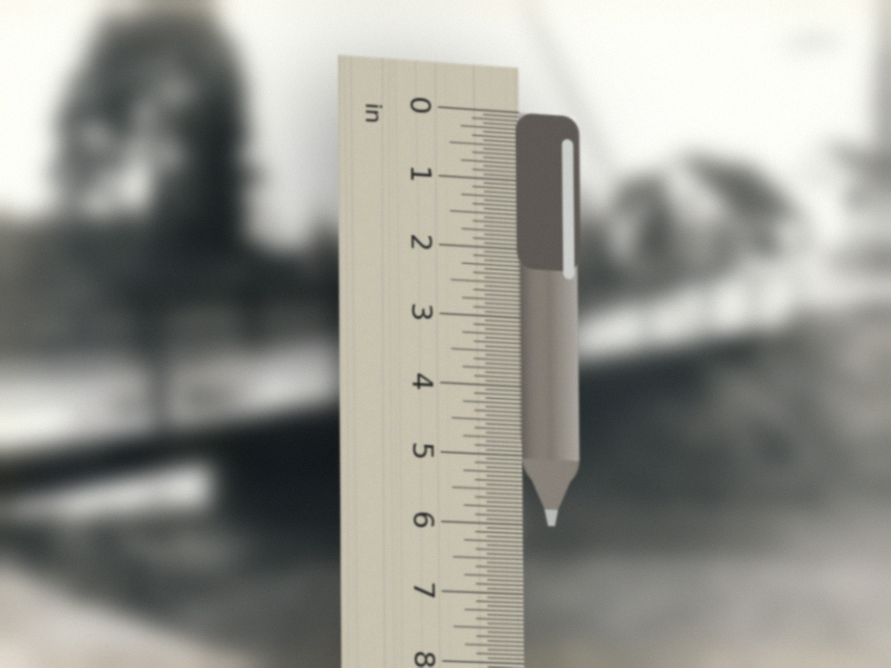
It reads 6 in
